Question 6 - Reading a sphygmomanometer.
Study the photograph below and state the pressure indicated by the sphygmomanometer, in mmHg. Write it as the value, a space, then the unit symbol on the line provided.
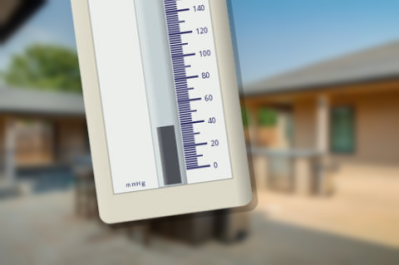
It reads 40 mmHg
